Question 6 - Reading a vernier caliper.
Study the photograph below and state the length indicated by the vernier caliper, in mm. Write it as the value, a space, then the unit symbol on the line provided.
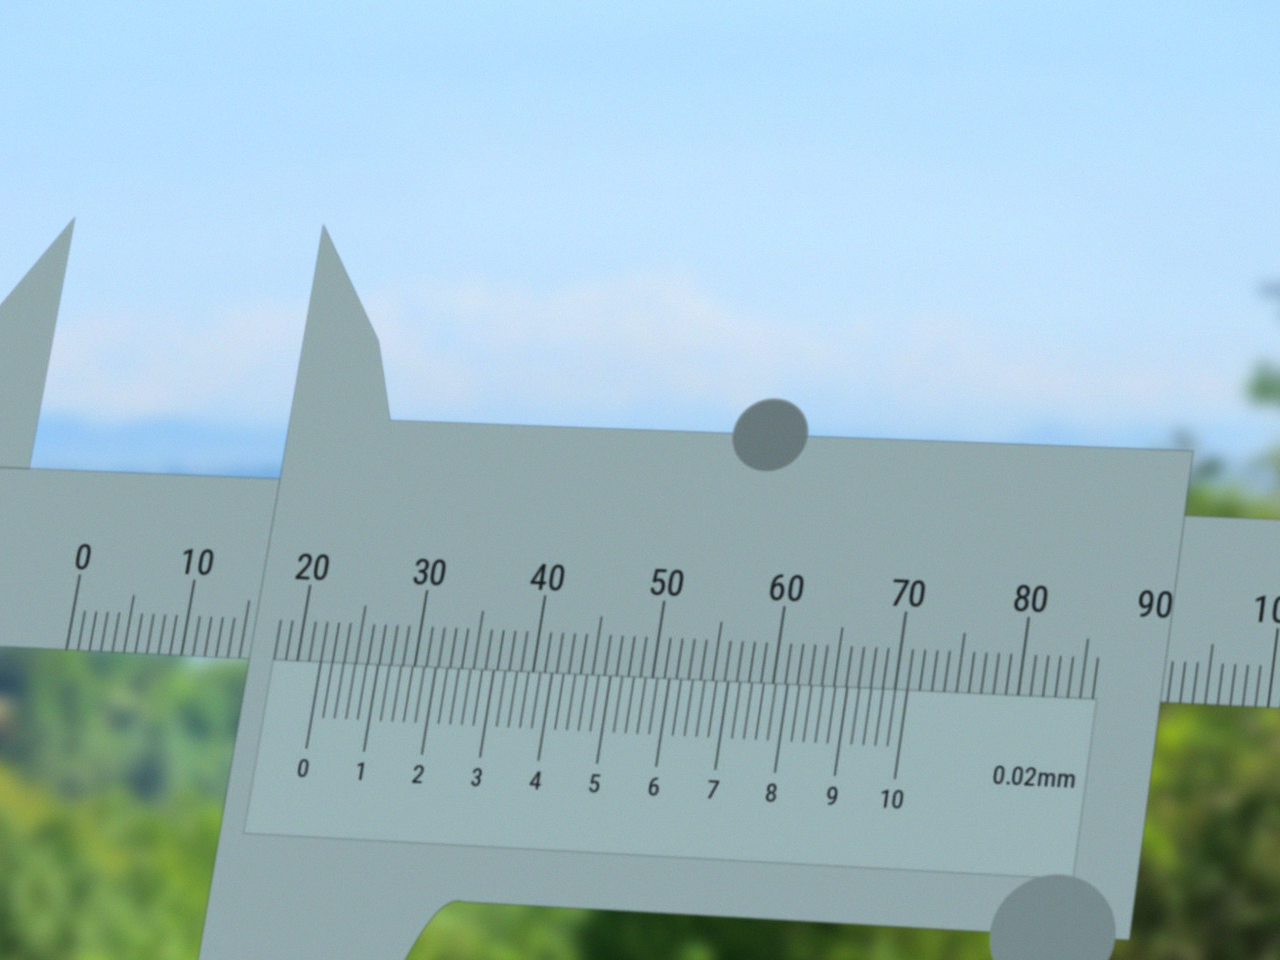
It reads 22.0 mm
